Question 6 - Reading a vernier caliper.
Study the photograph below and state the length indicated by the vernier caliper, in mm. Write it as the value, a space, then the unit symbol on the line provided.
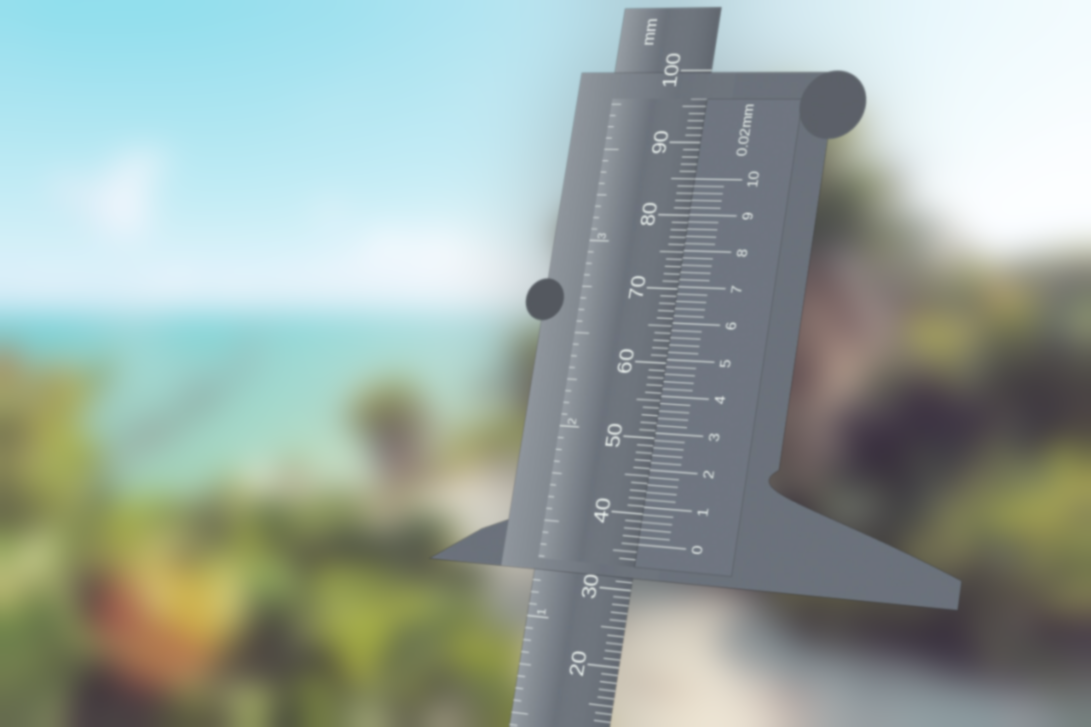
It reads 36.0 mm
